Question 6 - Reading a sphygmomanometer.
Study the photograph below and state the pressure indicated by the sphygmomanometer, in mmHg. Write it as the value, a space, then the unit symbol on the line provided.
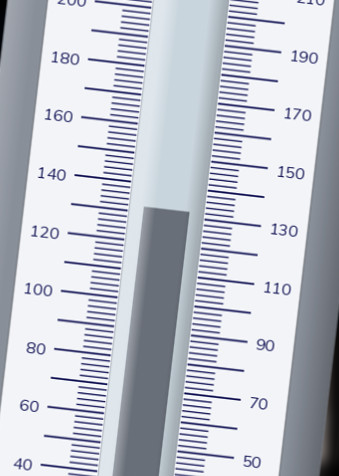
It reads 132 mmHg
